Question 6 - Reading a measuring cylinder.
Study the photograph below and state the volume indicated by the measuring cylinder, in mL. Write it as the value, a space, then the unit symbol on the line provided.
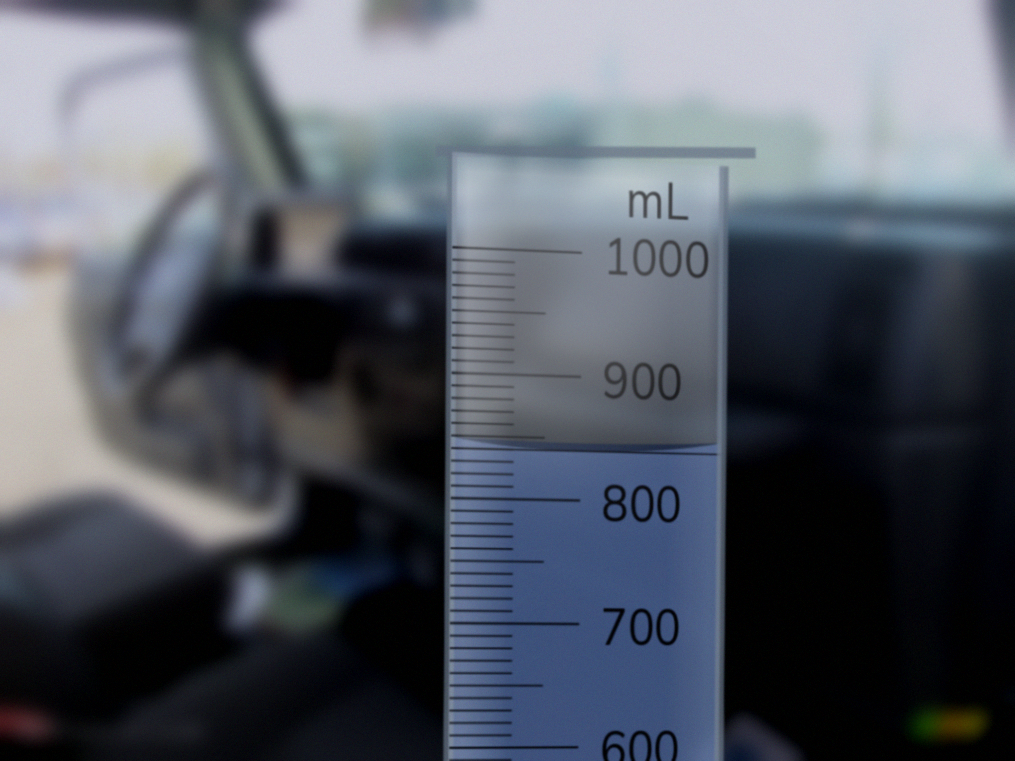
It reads 840 mL
